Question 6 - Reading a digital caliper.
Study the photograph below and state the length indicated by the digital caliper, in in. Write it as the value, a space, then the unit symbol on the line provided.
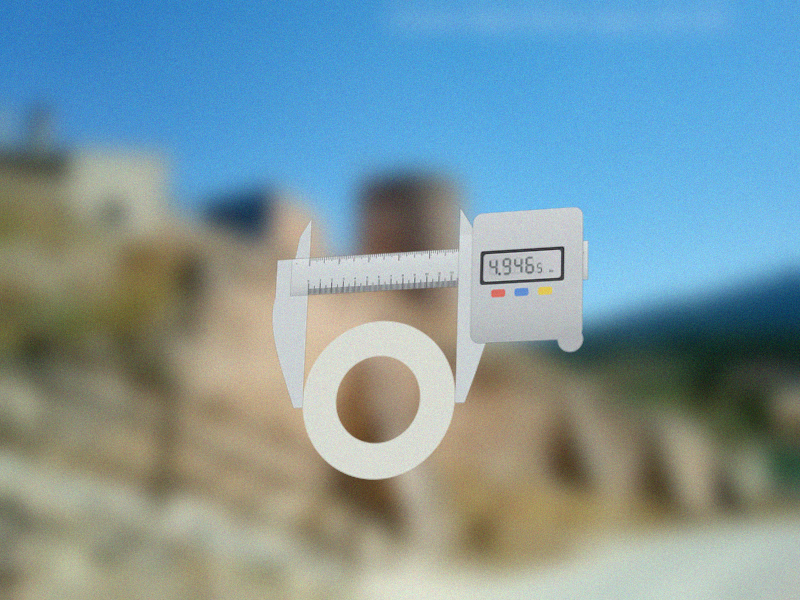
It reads 4.9465 in
